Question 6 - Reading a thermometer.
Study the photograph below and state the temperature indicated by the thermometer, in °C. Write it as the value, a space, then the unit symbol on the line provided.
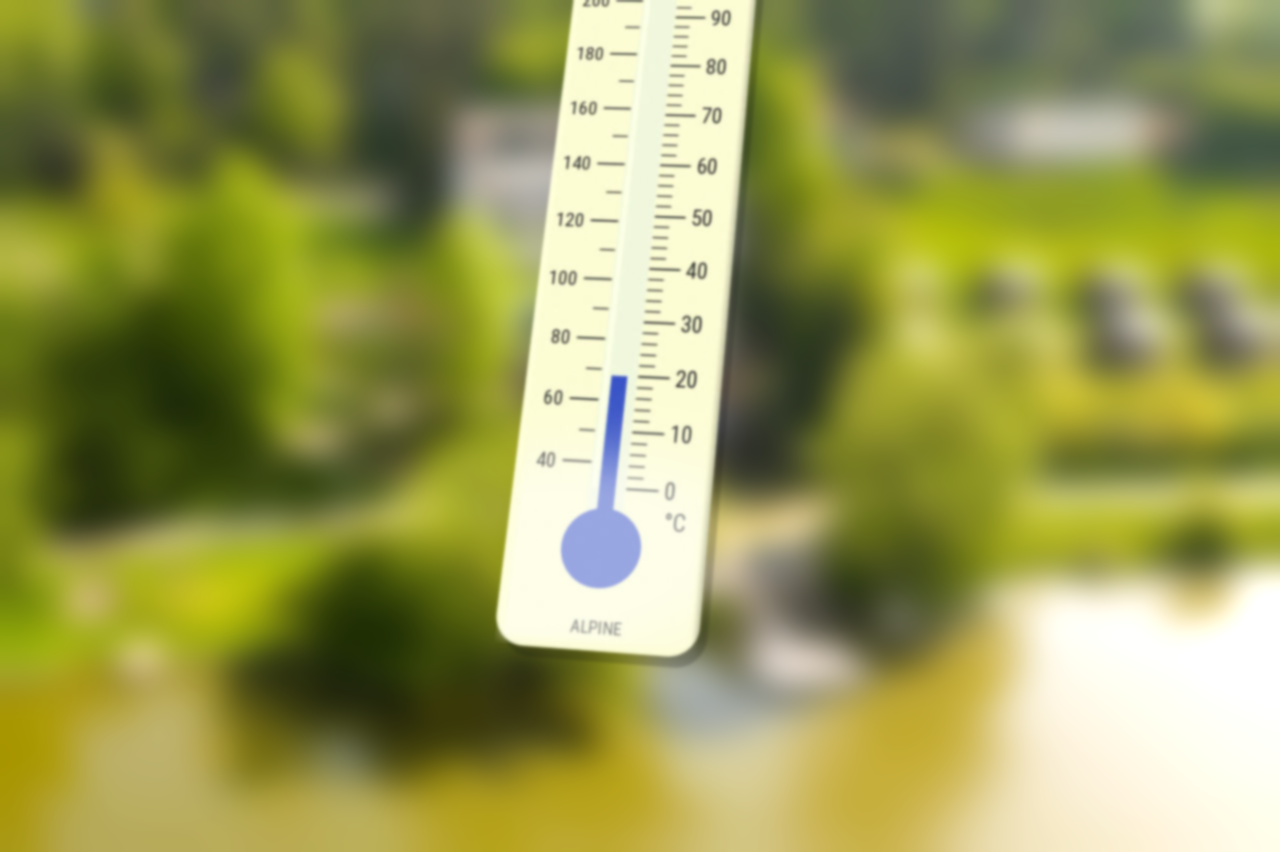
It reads 20 °C
